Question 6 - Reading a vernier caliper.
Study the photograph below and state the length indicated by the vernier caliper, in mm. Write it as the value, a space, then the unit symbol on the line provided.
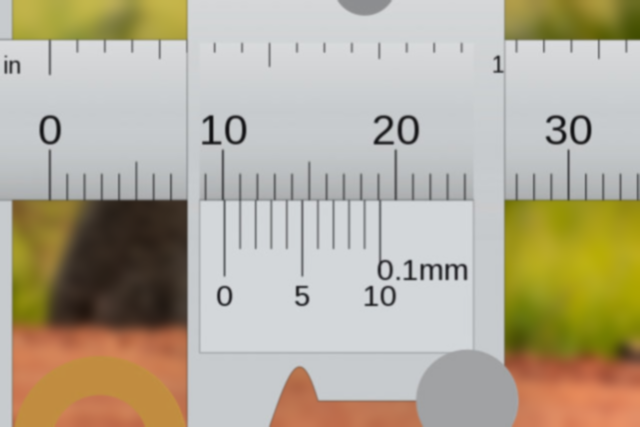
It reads 10.1 mm
